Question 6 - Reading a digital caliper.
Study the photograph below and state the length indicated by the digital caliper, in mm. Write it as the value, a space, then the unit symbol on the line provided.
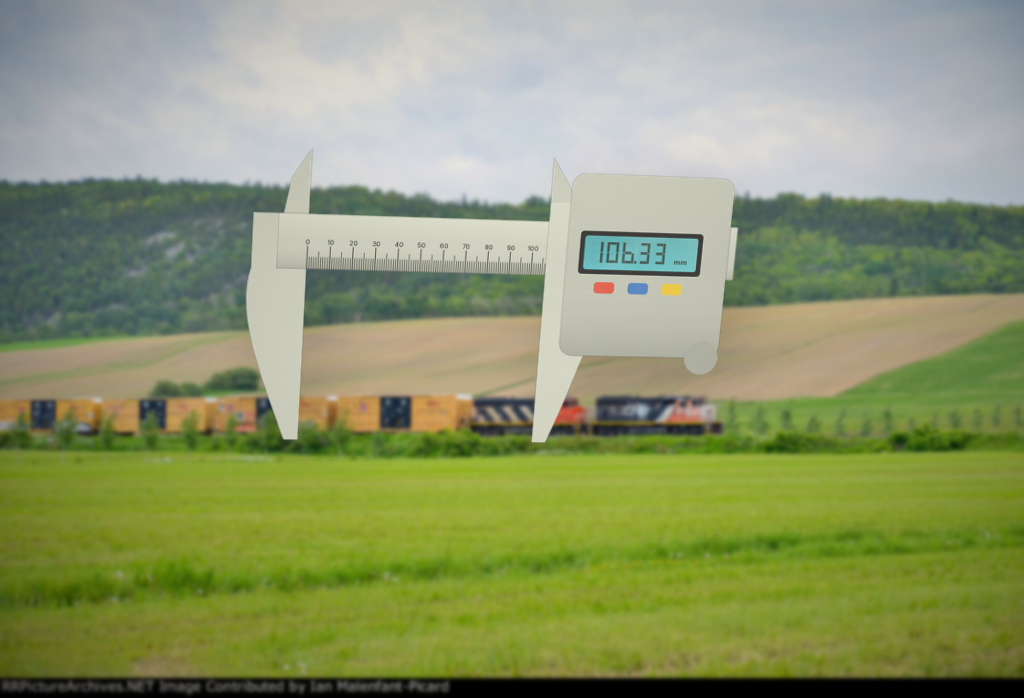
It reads 106.33 mm
